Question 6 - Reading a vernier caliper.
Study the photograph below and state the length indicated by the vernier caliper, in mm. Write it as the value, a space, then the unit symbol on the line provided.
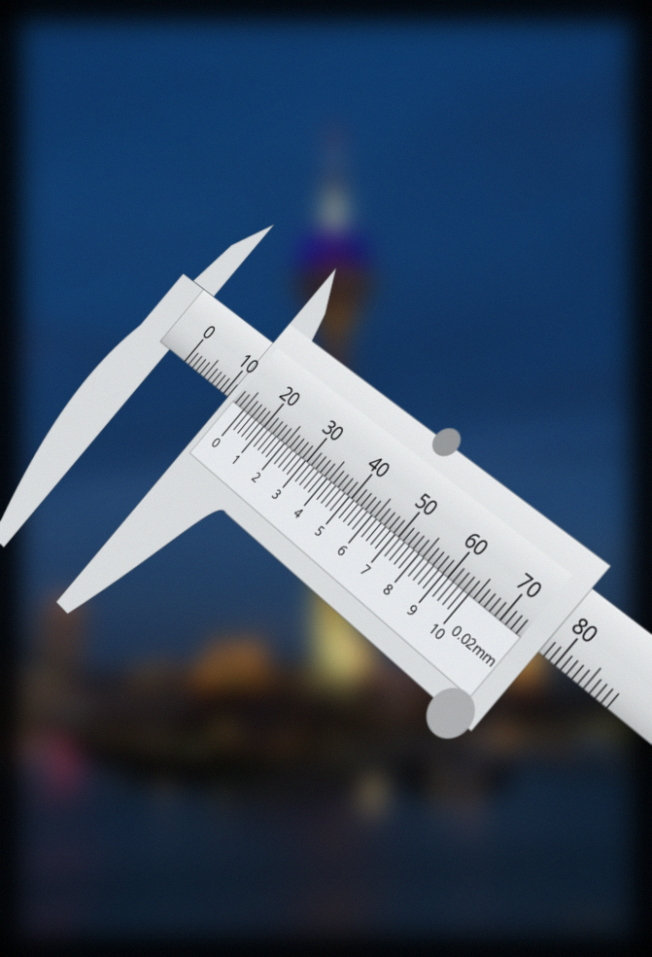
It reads 15.0 mm
